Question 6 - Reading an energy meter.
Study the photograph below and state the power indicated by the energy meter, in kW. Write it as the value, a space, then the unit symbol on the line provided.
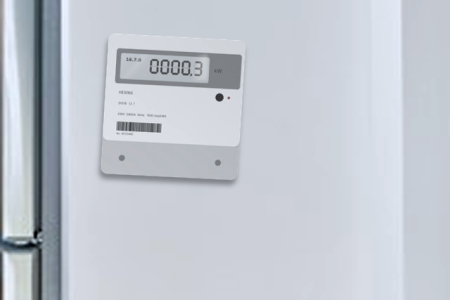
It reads 0.3 kW
